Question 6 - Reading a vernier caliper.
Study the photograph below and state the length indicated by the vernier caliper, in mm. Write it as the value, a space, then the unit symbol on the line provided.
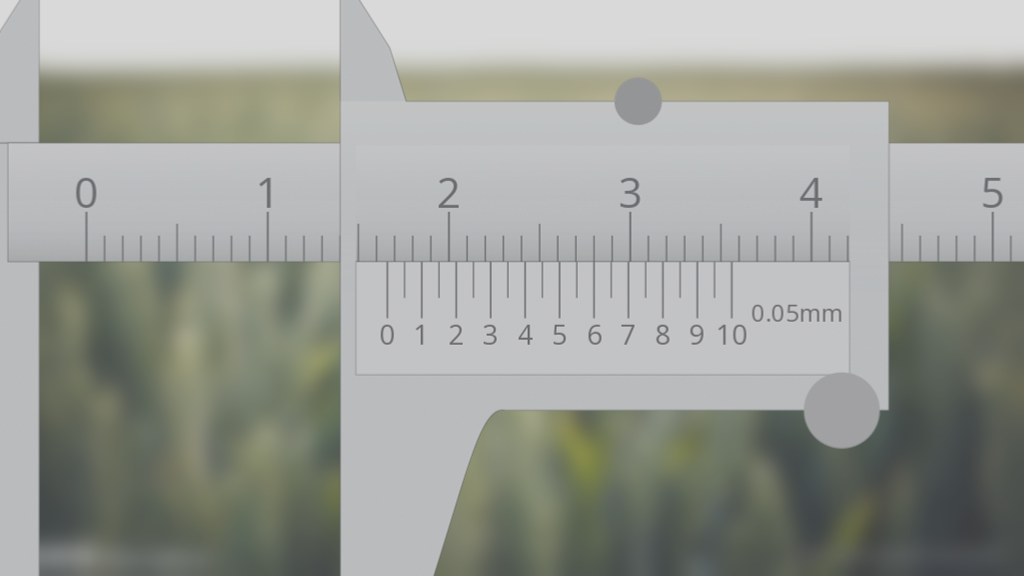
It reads 16.6 mm
